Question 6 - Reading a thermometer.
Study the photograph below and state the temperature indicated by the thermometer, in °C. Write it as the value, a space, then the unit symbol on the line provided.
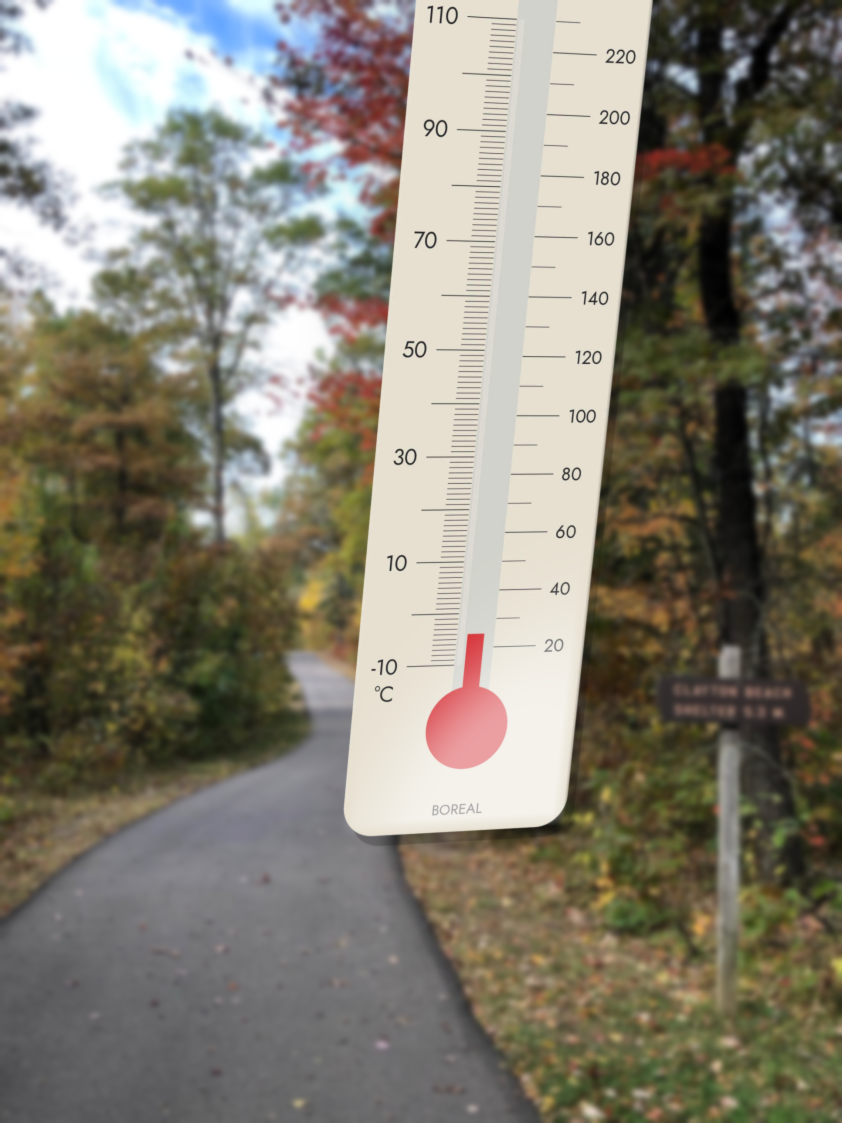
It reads -4 °C
